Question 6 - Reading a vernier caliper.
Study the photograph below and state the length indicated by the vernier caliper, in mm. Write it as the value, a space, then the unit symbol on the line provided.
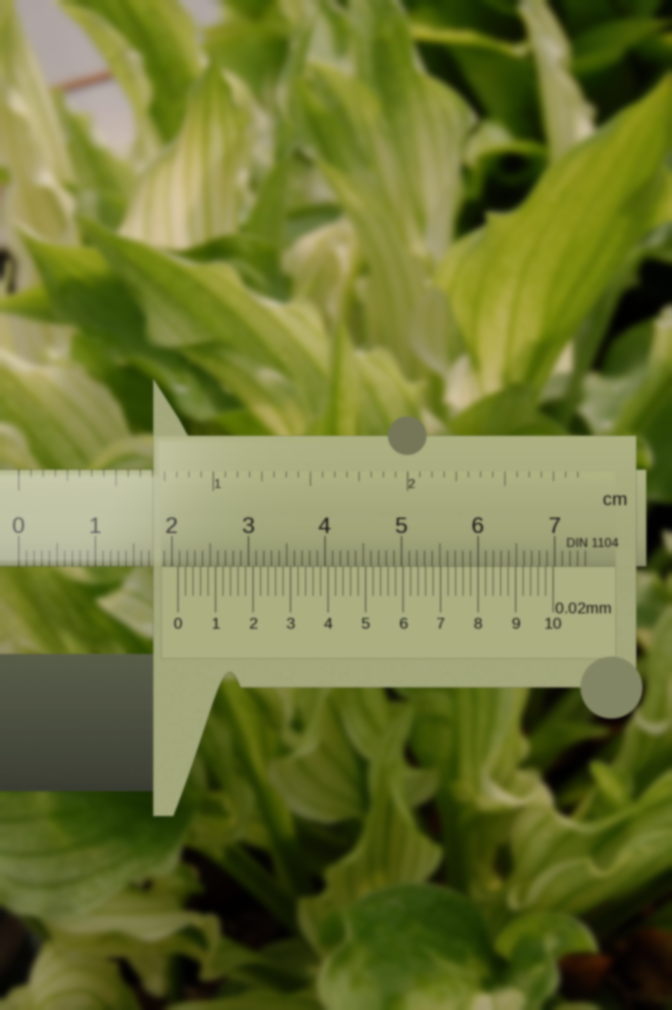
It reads 20.8 mm
